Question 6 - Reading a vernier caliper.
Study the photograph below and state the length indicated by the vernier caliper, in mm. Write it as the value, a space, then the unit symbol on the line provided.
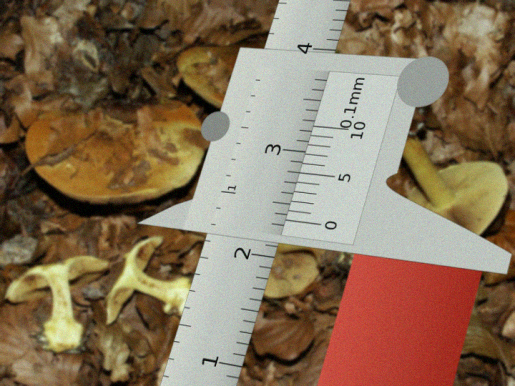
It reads 23.5 mm
